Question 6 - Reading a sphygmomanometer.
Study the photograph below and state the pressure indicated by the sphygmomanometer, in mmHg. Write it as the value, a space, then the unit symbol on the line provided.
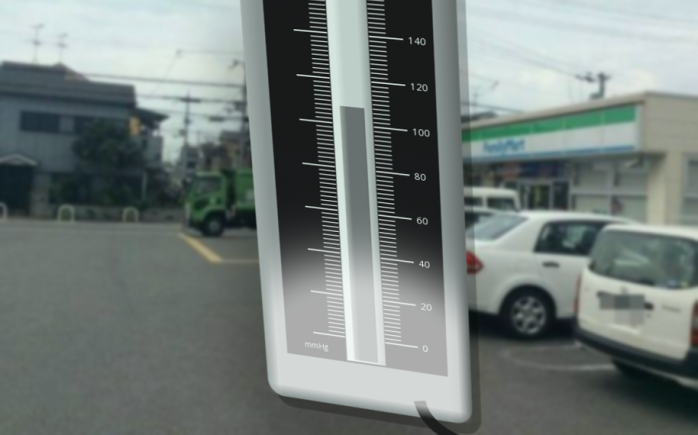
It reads 108 mmHg
